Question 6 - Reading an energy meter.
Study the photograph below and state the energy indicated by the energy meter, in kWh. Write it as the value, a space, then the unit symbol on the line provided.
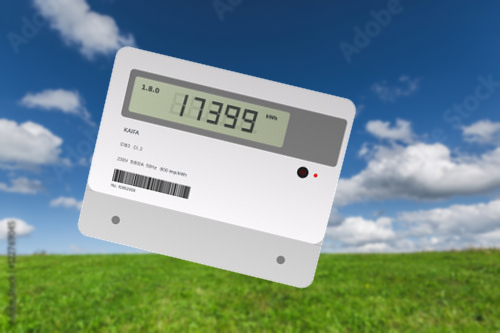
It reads 17399 kWh
